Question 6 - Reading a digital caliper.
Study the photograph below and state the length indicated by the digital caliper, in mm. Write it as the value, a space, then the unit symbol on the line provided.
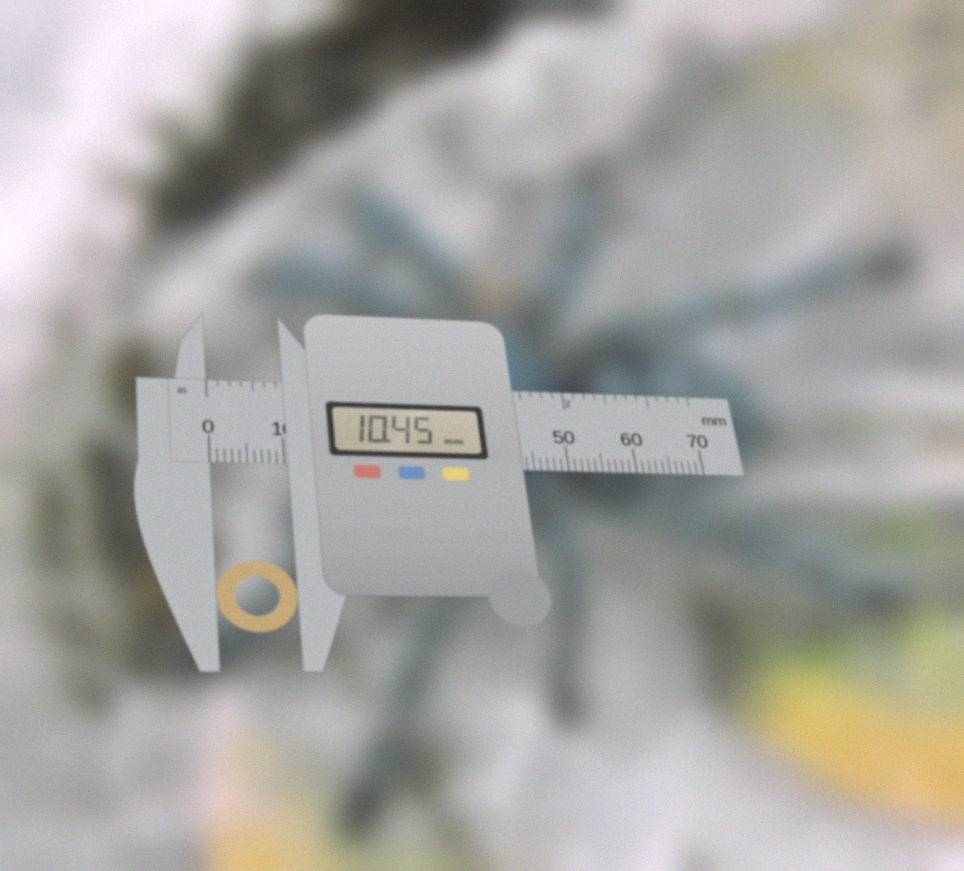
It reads 10.45 mm
